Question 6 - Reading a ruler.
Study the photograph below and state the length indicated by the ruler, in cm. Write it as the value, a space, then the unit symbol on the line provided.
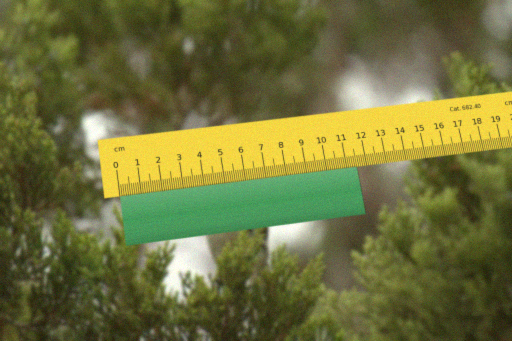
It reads 11.5 cm
